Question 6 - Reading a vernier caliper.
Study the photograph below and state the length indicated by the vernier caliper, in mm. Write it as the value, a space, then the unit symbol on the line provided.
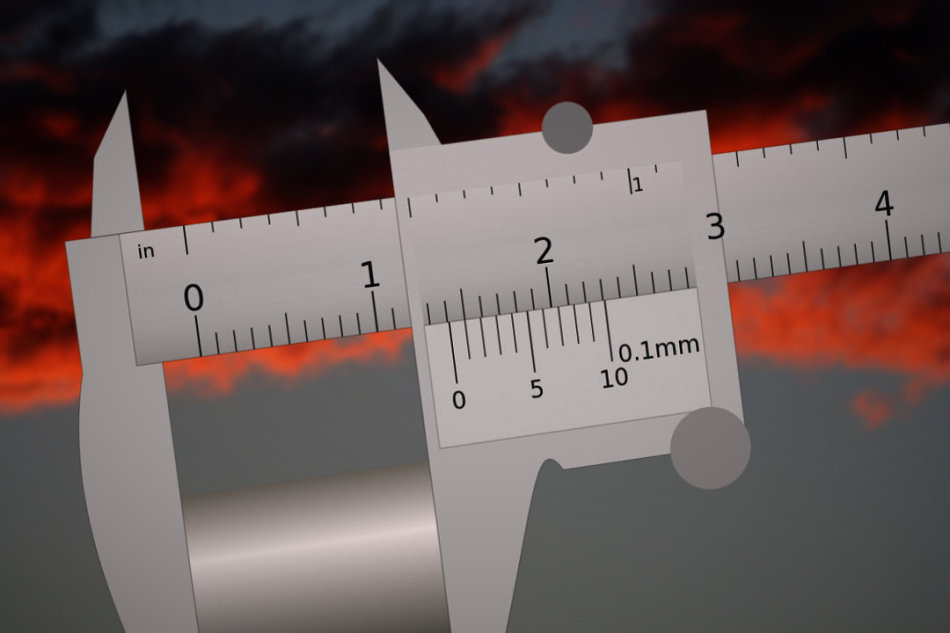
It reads 14.1 mm
